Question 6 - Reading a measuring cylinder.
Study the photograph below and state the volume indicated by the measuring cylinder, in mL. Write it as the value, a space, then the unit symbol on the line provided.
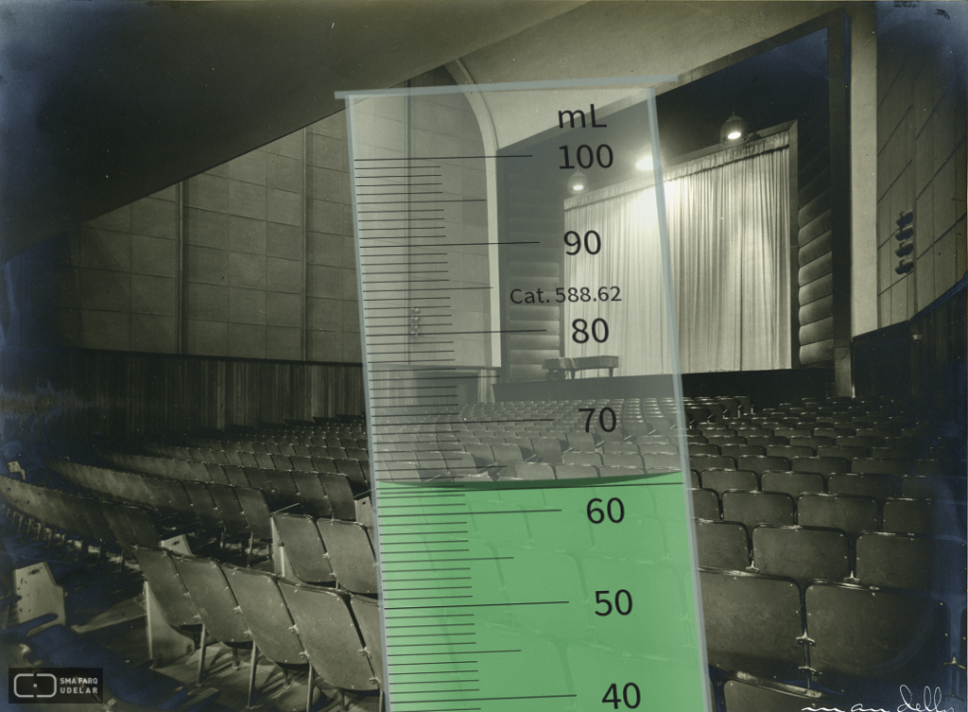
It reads 62.5 mL
